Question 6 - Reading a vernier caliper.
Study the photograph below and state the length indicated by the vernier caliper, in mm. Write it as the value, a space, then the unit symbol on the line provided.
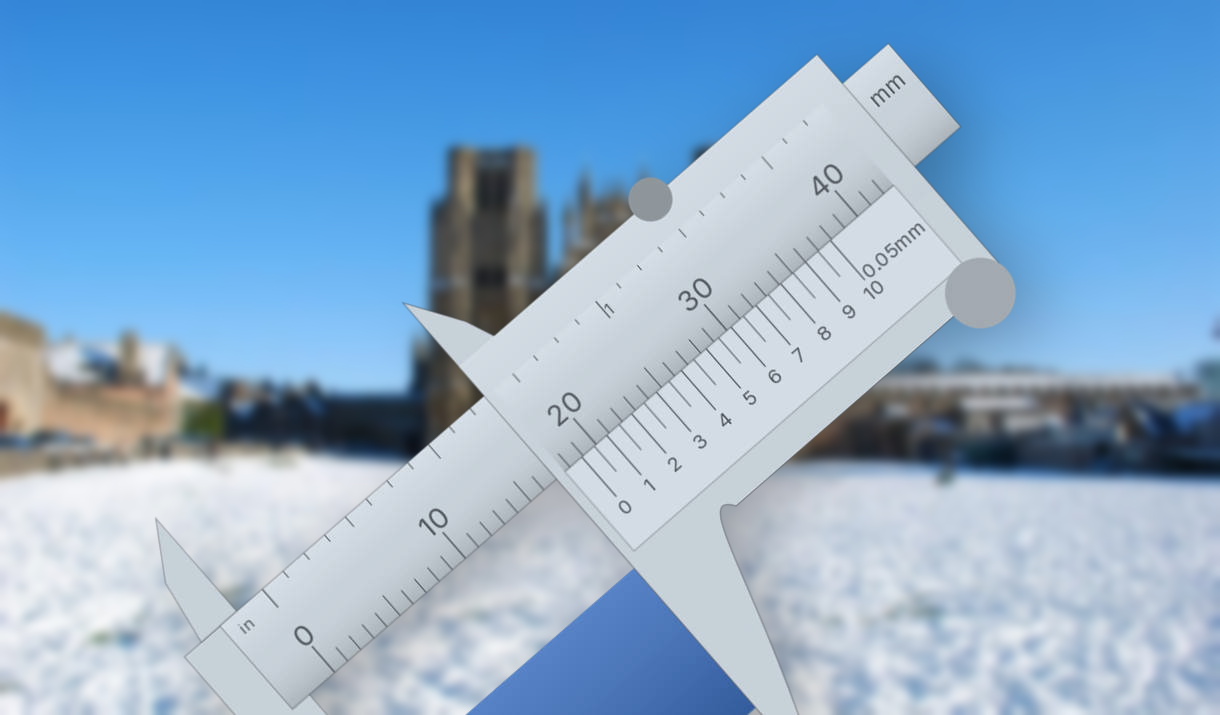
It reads 18.9 mm
